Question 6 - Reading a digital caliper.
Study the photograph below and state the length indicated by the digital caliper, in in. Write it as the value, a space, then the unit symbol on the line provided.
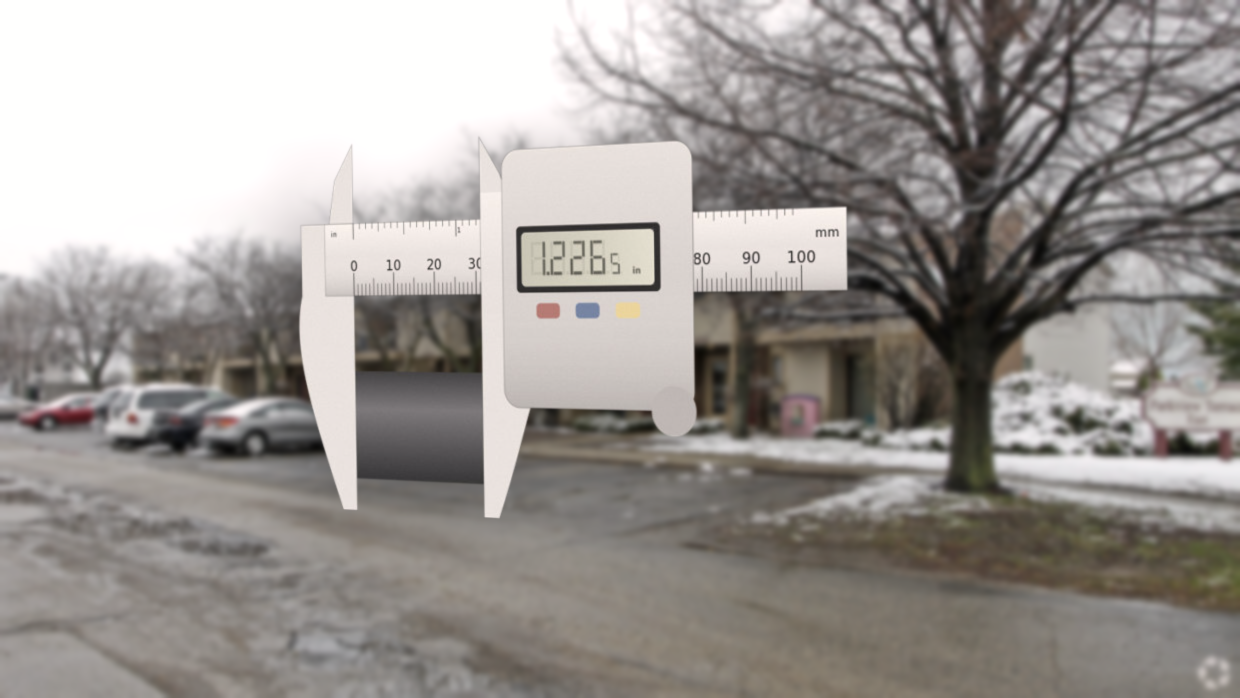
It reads 1.2265 in
